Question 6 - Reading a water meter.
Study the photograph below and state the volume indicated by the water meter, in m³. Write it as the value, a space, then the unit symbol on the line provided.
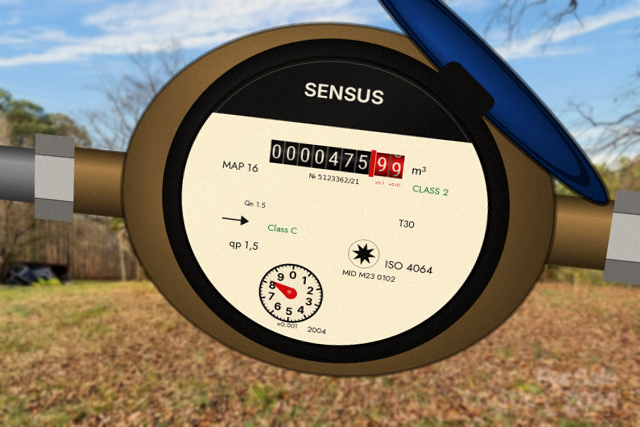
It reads 475.988 m³
